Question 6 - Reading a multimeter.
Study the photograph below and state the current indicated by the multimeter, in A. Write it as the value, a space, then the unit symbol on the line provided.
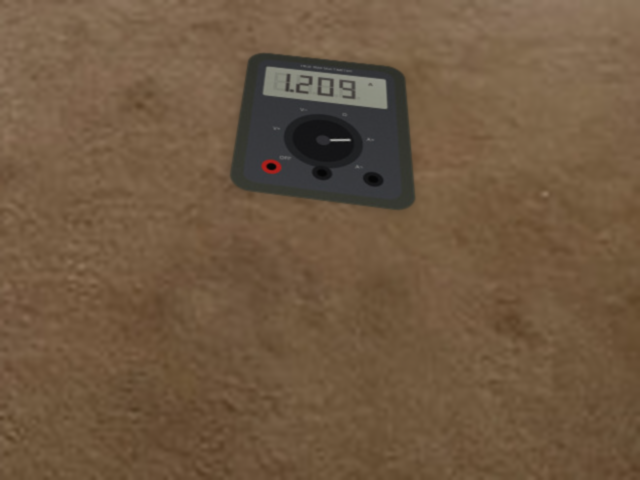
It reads 1.209 A
